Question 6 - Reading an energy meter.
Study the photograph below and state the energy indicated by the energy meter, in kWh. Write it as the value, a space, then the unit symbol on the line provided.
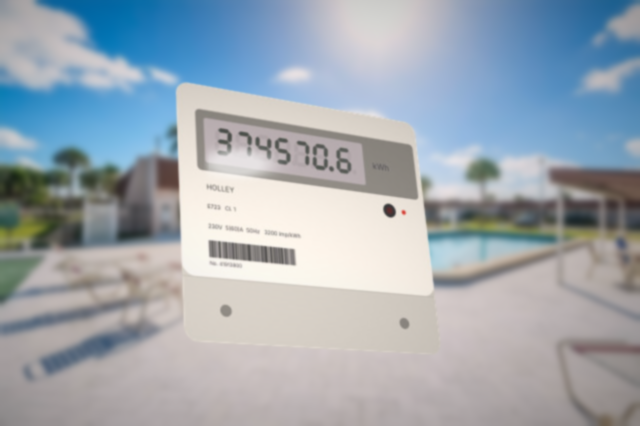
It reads 374570.6 kWh
